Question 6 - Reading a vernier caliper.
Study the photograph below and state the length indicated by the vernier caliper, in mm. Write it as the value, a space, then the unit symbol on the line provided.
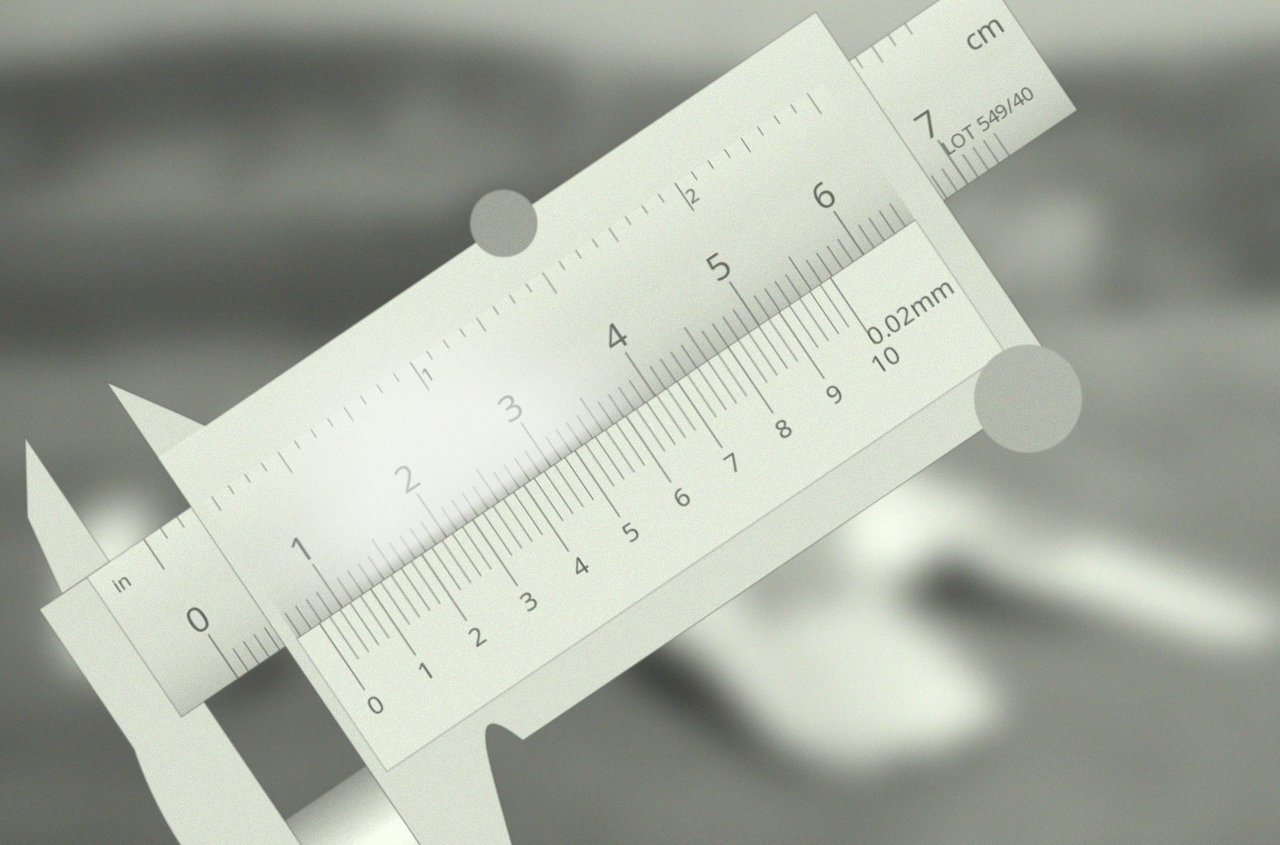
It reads 7.8 mm
